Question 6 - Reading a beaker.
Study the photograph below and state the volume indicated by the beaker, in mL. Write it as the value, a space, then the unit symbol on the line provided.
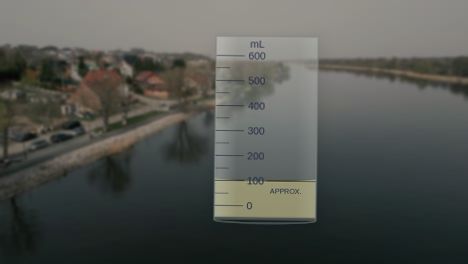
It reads 100 mL
